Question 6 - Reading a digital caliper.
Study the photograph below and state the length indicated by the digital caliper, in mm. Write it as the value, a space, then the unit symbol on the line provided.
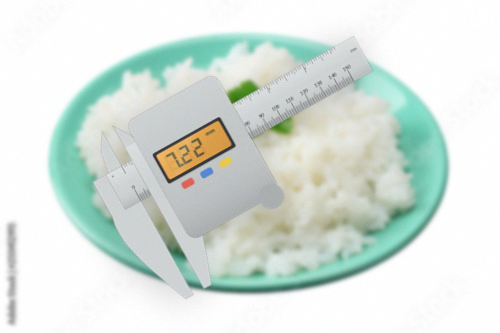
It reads 7.22 mm
